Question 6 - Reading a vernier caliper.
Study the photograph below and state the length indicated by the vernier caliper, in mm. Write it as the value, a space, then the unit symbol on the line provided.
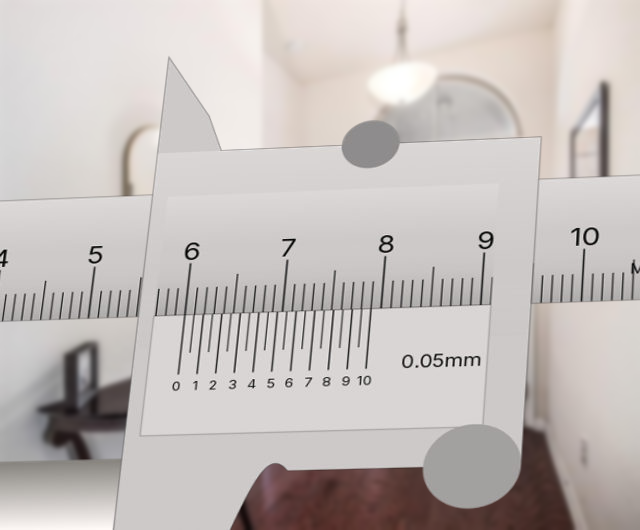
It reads 60.0 mm
